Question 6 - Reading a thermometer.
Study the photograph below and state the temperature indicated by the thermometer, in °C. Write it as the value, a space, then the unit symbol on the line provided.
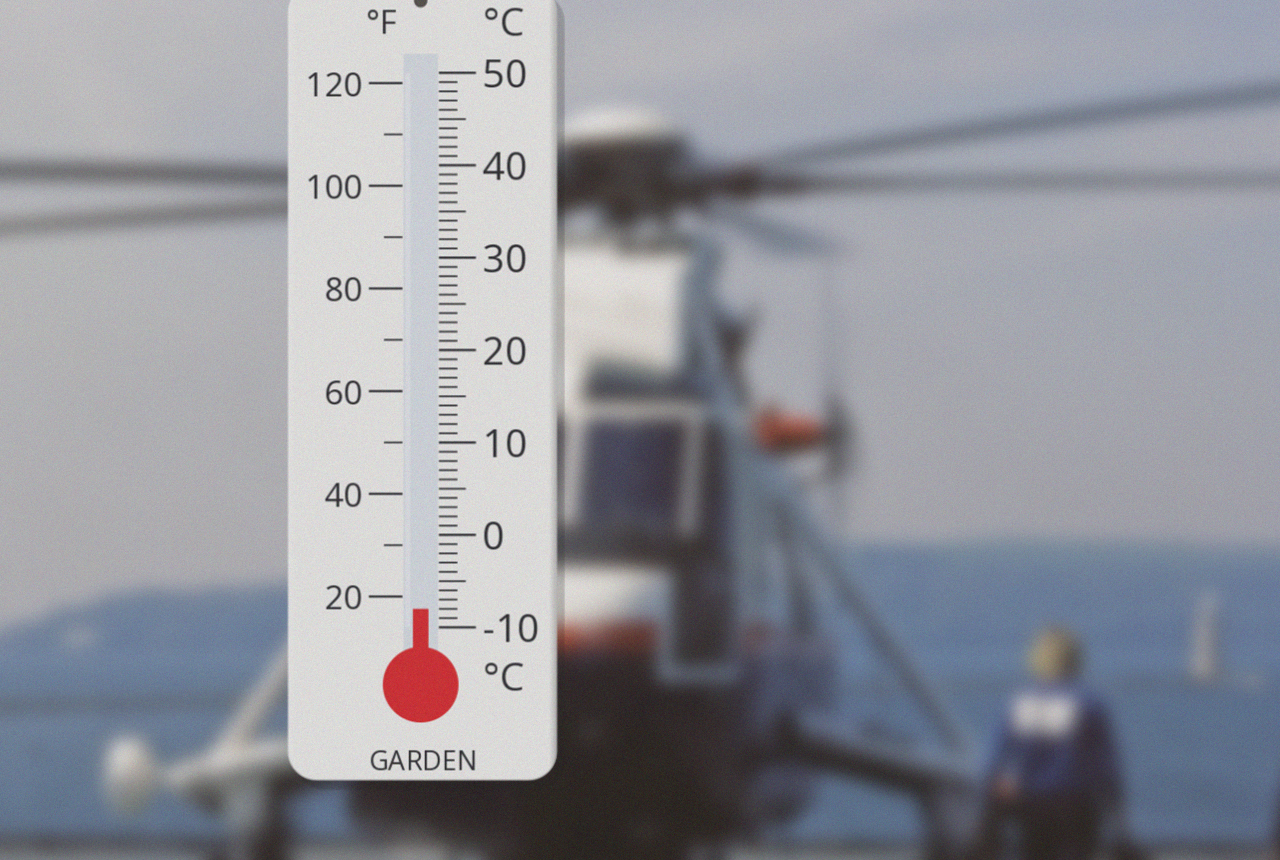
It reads -8 °C
